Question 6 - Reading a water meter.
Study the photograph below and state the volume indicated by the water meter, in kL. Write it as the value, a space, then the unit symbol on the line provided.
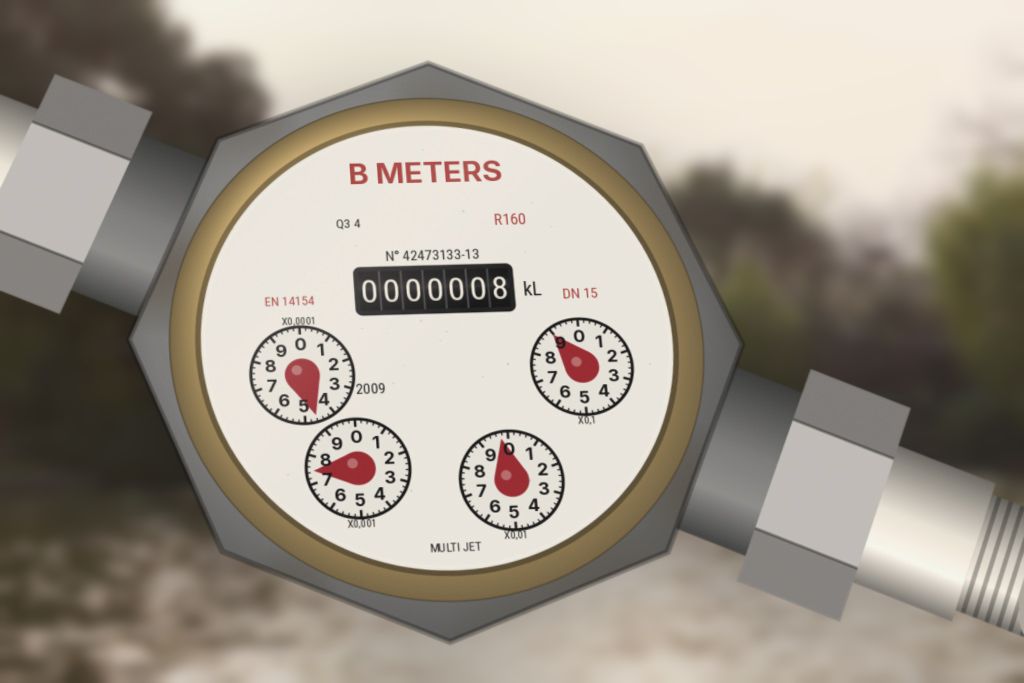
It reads 8.8974 kL
